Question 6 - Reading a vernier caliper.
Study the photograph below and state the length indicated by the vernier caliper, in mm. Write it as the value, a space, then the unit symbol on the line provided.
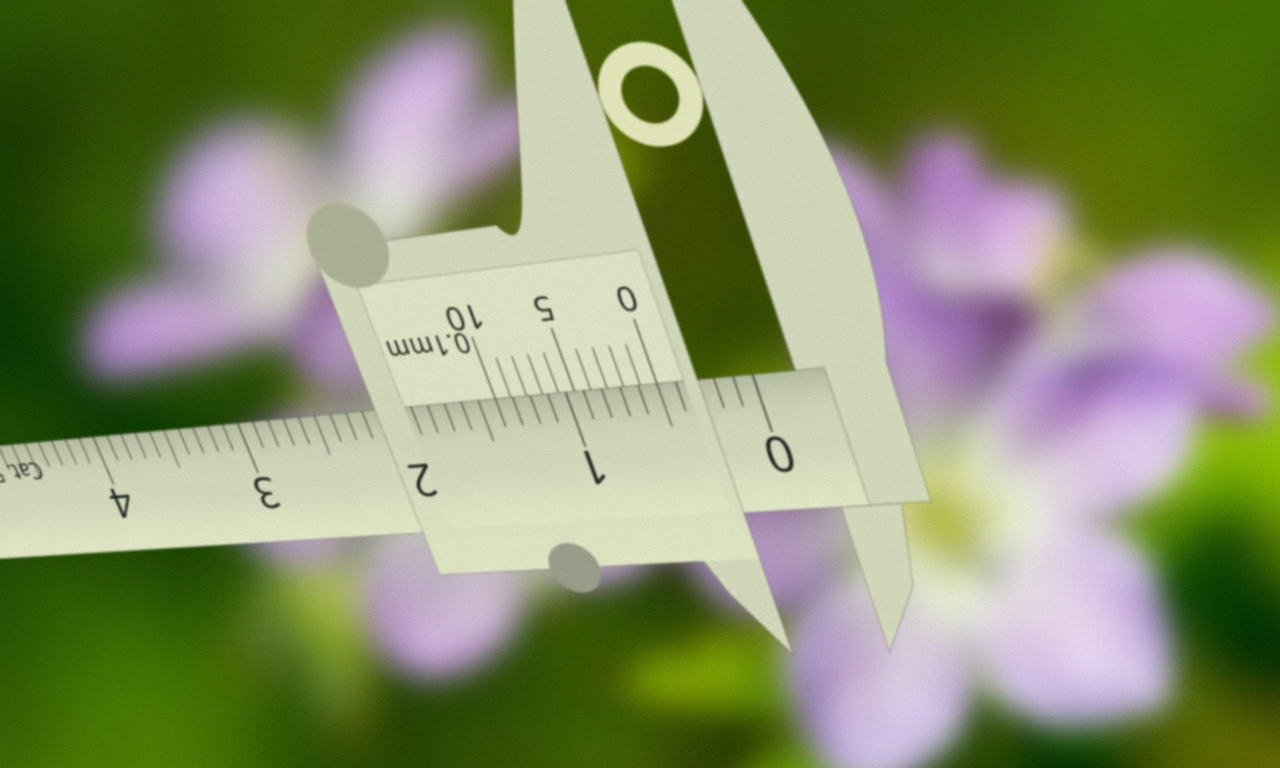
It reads 5.0 mm
